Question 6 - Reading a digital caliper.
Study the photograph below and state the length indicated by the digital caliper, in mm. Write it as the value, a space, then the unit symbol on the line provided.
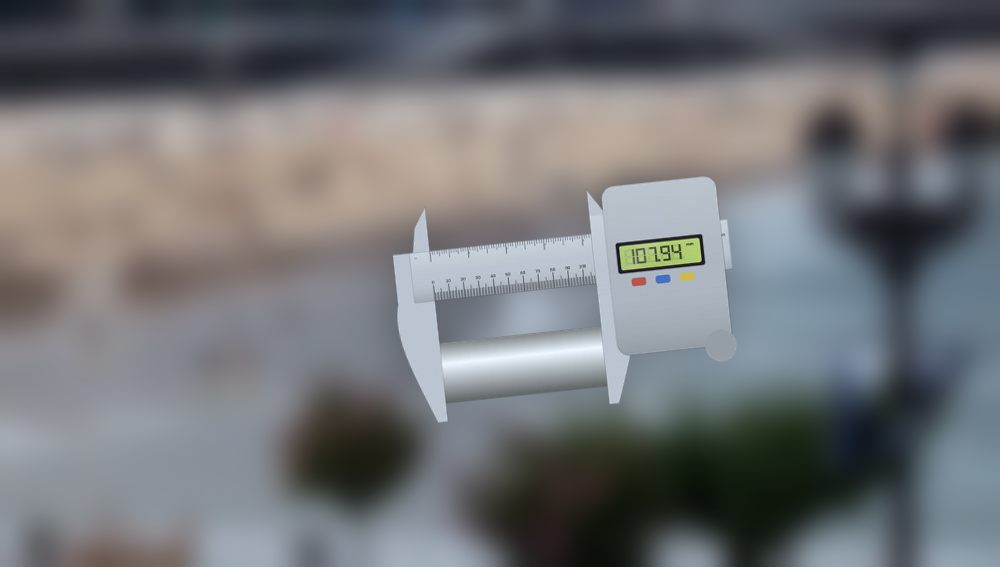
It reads 107.94 mm
